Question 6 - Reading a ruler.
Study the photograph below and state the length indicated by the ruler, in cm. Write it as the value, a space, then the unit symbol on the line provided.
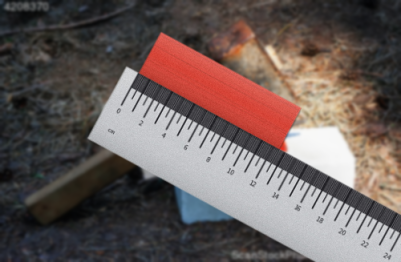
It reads 12.5 cm
